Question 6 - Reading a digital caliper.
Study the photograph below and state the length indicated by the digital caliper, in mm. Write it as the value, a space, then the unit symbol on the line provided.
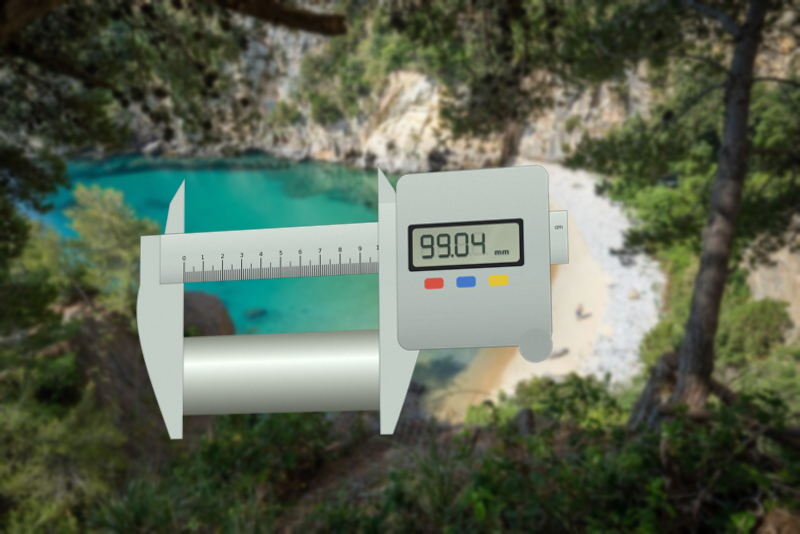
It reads 99.04 mm
